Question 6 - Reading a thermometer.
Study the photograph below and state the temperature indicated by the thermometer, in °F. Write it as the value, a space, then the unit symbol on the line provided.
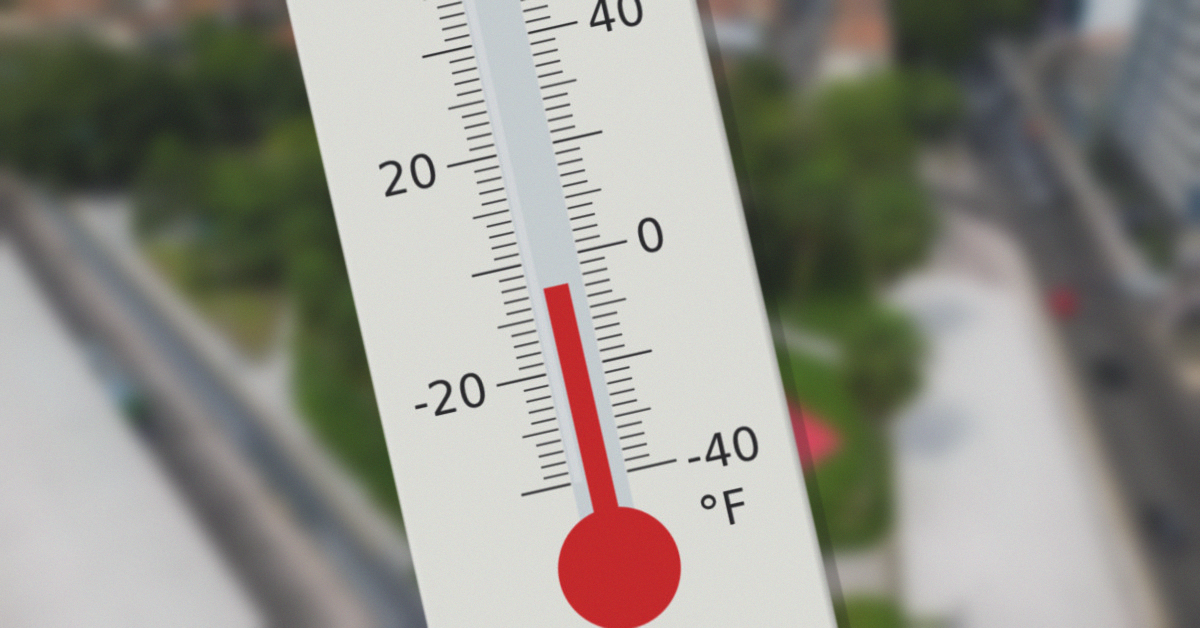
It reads -5 °F
